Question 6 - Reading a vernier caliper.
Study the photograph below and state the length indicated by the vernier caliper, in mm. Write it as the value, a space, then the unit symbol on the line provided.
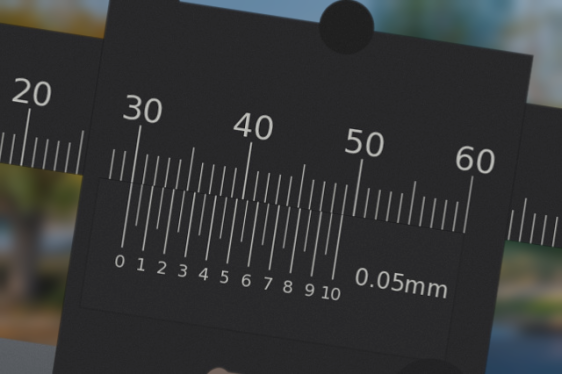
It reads 30.0 mm
